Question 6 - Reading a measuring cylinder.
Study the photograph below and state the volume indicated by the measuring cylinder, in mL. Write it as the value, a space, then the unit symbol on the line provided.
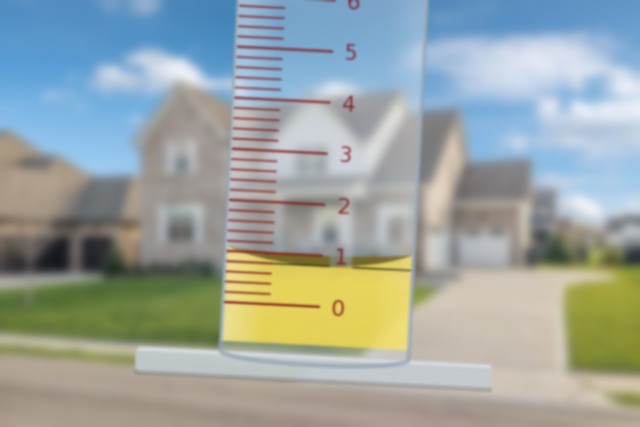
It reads 0.8 mL
